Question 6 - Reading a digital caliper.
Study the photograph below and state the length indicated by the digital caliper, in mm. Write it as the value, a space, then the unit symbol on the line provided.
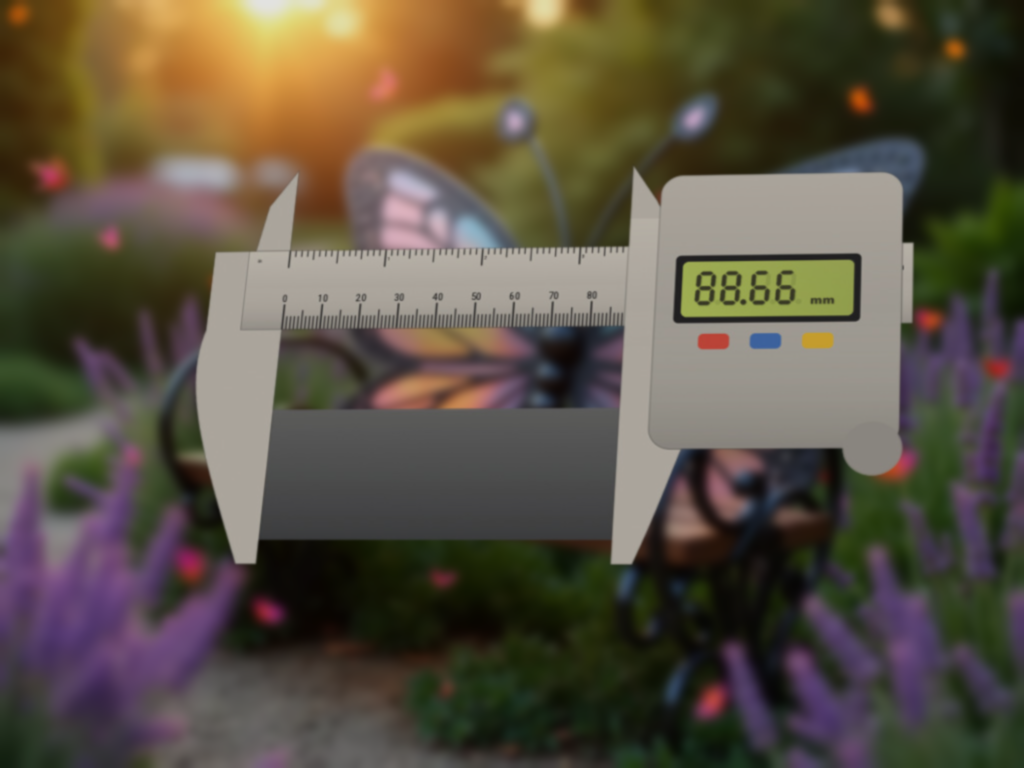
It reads 88.66 mm
